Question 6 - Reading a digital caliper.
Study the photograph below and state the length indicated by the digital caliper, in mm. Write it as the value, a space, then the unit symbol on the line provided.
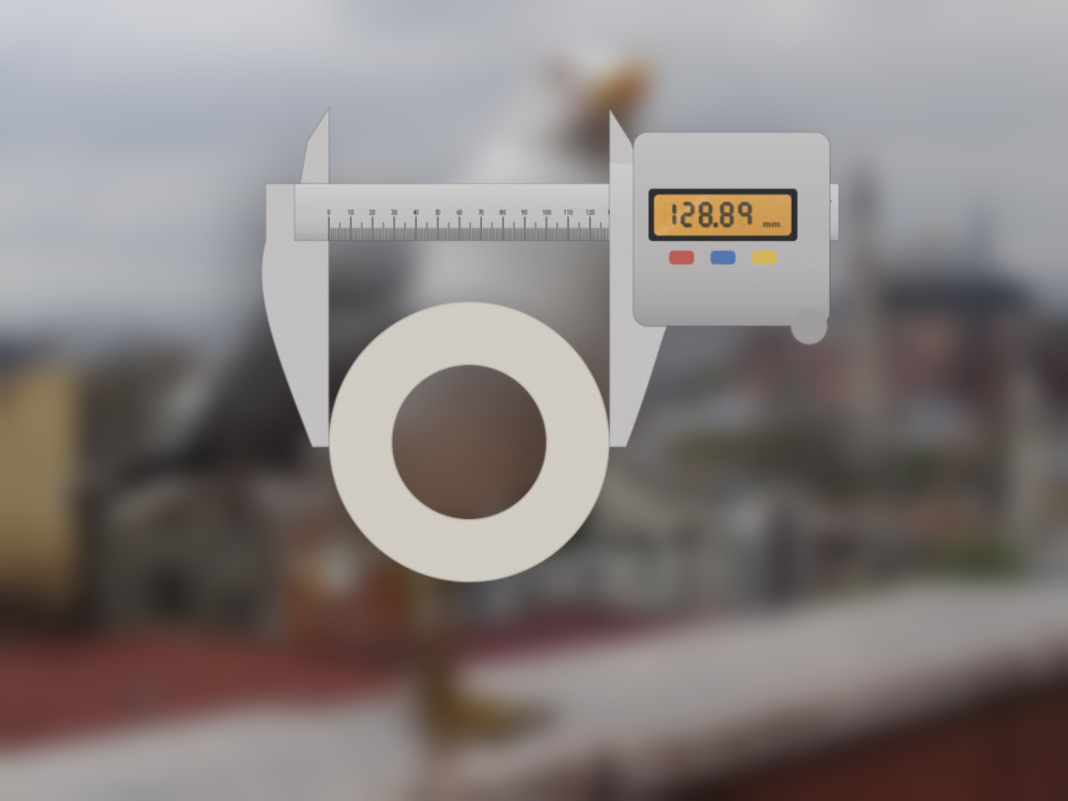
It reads 128.89 mm
